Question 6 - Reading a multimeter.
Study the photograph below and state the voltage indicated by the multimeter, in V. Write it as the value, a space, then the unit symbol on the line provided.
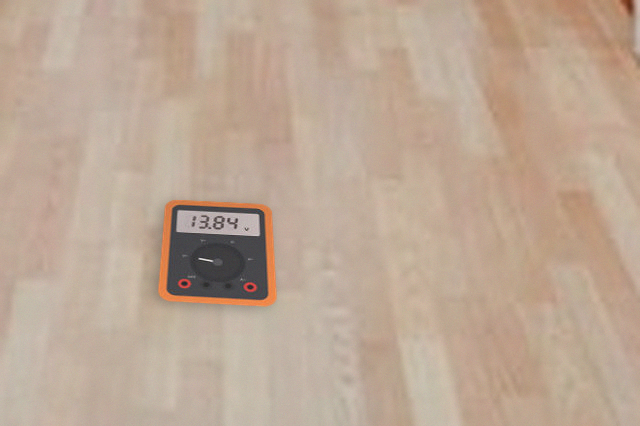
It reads 13.84 V
